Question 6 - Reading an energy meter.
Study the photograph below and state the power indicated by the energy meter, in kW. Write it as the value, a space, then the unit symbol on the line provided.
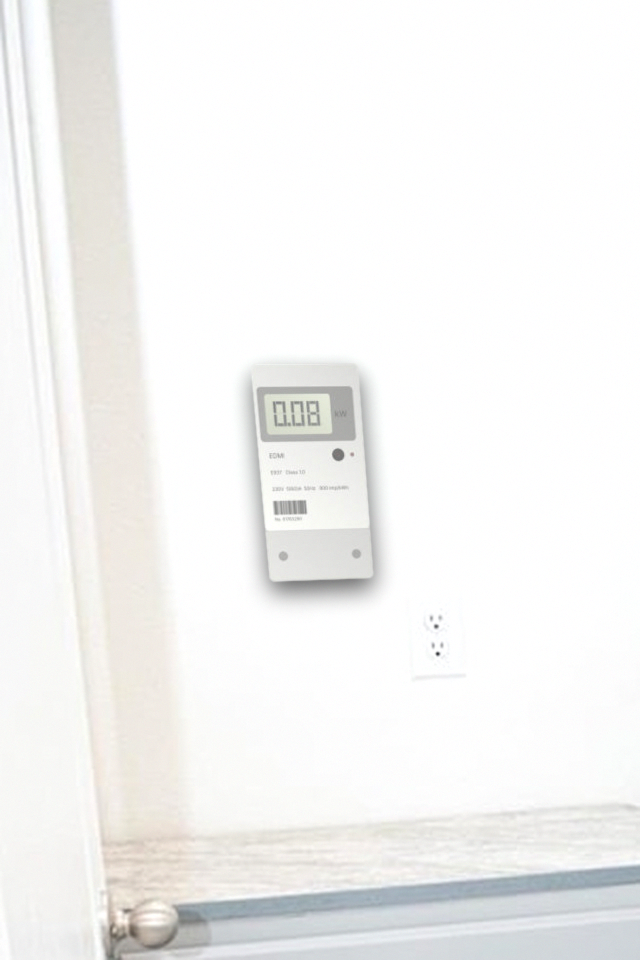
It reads 0.08 kW
